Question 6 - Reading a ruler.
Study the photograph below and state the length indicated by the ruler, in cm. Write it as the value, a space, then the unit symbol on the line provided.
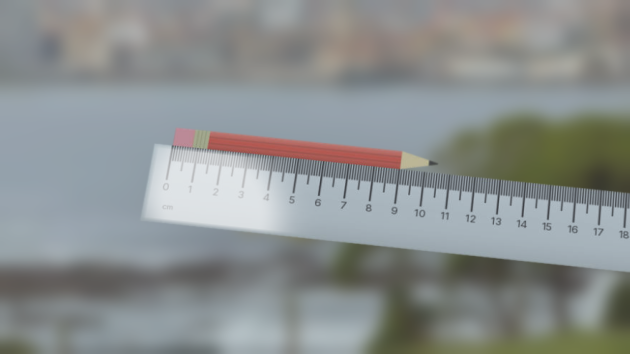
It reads 10.5 cm
